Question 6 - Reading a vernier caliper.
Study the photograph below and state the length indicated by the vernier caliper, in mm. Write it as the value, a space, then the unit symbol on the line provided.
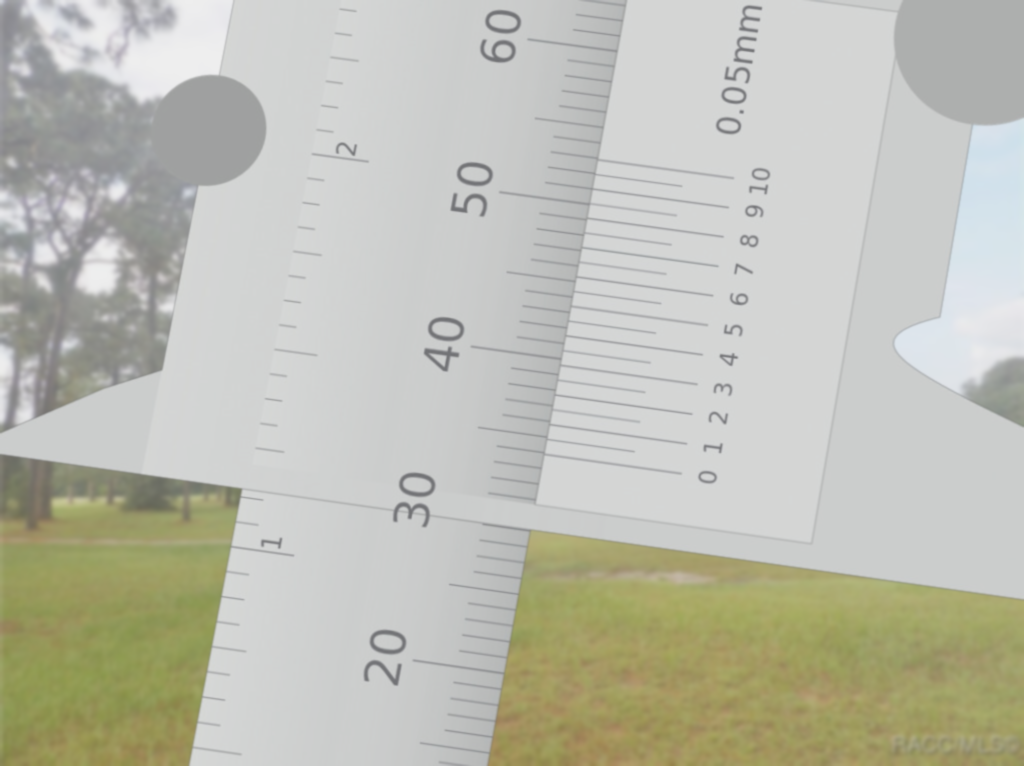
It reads 33.9 mm
